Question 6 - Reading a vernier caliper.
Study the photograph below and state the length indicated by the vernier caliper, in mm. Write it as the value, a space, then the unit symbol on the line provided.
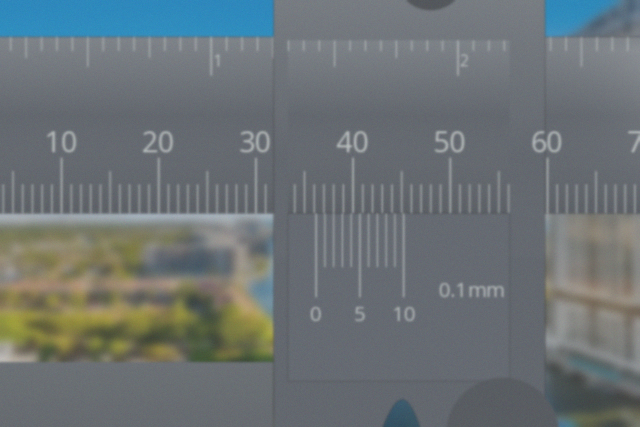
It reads 36.2 mm
